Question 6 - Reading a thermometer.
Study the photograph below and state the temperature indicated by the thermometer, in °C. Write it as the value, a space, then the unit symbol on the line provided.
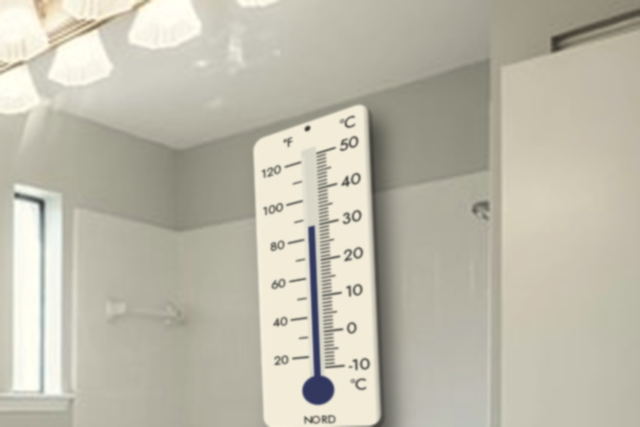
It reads 30 °C
